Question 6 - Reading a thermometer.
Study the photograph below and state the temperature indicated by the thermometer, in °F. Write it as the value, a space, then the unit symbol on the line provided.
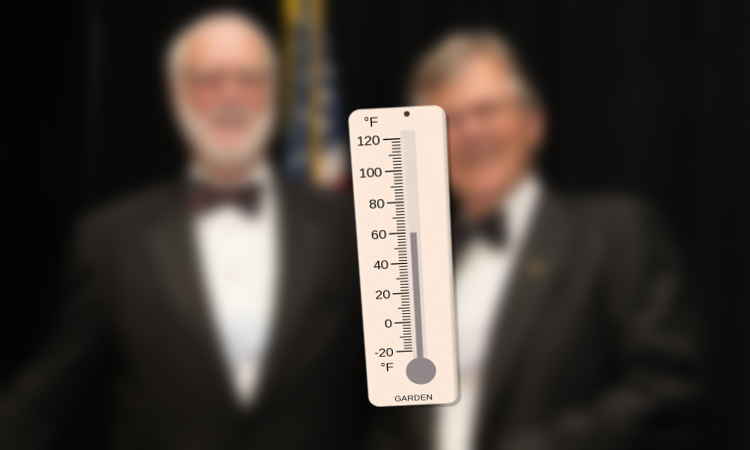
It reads 60 °F
